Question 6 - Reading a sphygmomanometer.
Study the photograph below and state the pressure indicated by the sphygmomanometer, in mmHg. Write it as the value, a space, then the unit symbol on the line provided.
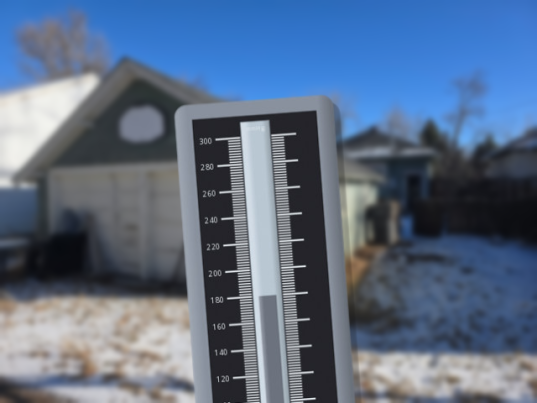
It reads 180 mmHg
